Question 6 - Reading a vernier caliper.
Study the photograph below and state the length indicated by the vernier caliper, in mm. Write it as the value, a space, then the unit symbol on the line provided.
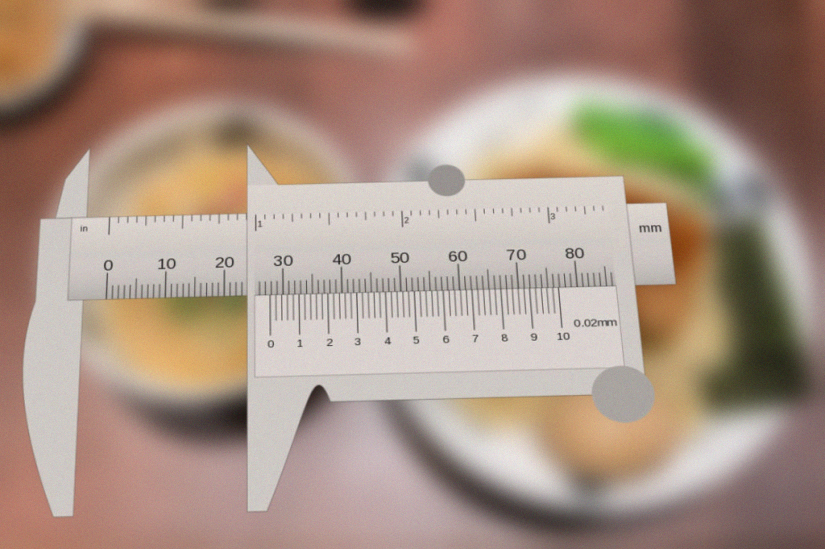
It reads 27.8 mm
